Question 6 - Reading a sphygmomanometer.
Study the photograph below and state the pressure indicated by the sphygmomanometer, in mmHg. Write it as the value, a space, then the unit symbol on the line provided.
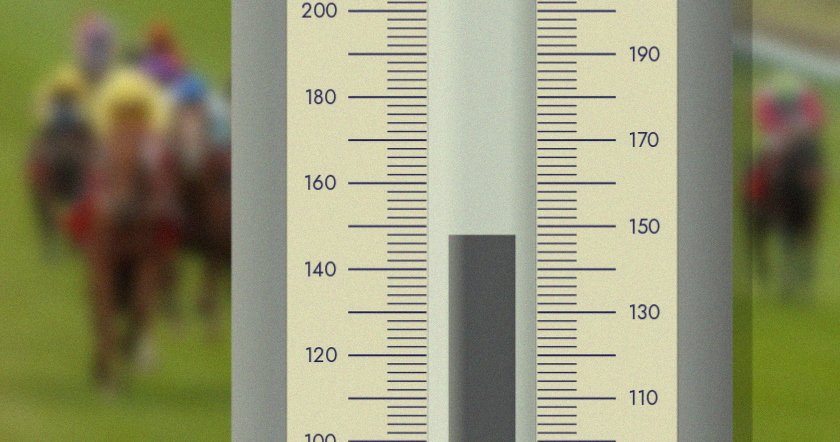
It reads 148 mmHg
